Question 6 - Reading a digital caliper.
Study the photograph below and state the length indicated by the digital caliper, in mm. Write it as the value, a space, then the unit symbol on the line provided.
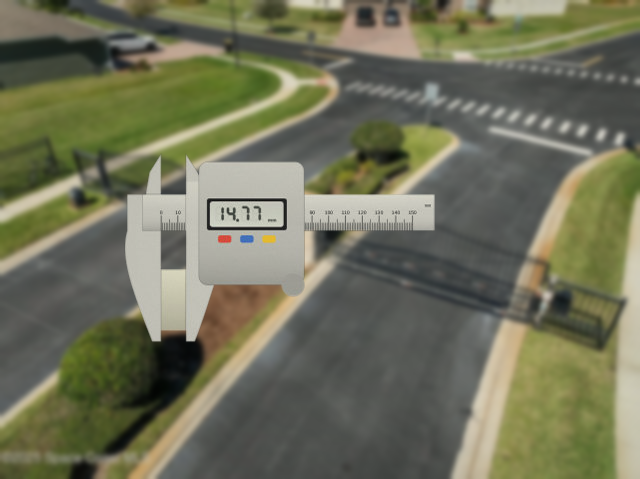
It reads 14.77 mm
